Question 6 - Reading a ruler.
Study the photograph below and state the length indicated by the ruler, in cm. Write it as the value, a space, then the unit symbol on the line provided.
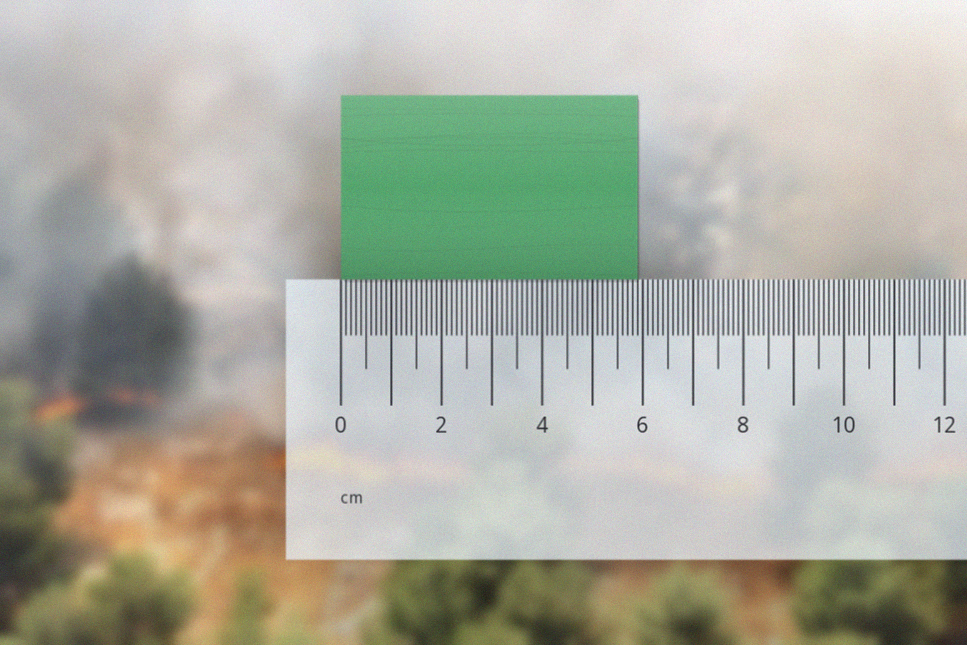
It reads 5.9 cm
